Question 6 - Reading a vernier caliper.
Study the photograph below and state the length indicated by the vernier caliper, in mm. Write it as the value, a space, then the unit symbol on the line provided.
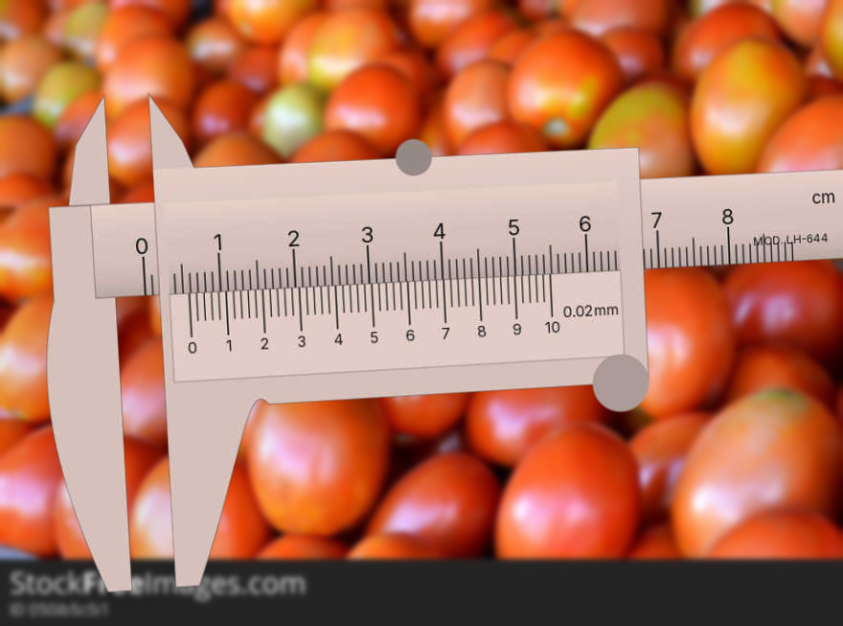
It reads 5.8 mm
